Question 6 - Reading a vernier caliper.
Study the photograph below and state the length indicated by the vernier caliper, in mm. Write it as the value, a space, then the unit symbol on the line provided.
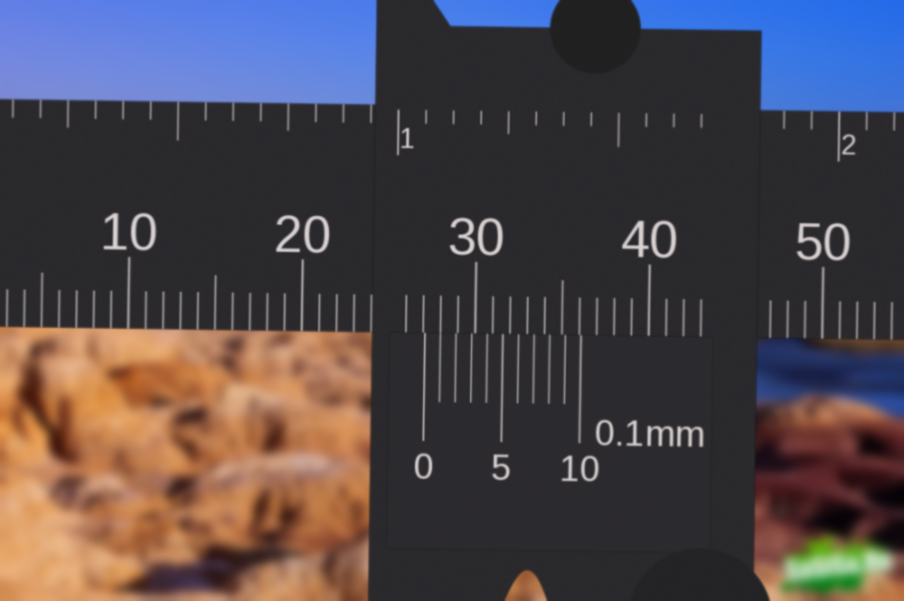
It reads 27.1 mm
